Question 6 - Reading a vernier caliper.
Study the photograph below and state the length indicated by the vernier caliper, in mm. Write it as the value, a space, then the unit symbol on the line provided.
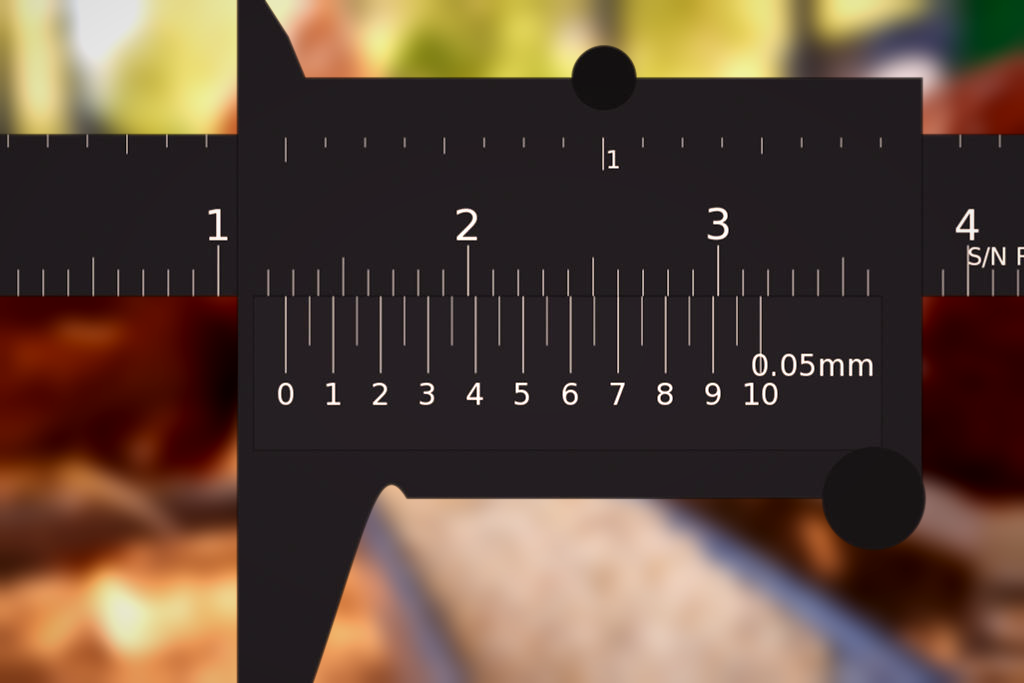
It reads 12.70 mm
